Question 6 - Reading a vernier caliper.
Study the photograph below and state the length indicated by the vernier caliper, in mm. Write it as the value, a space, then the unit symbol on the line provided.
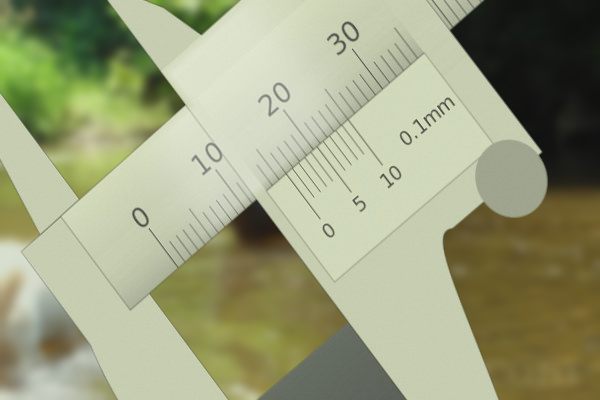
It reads 16.0 mm
